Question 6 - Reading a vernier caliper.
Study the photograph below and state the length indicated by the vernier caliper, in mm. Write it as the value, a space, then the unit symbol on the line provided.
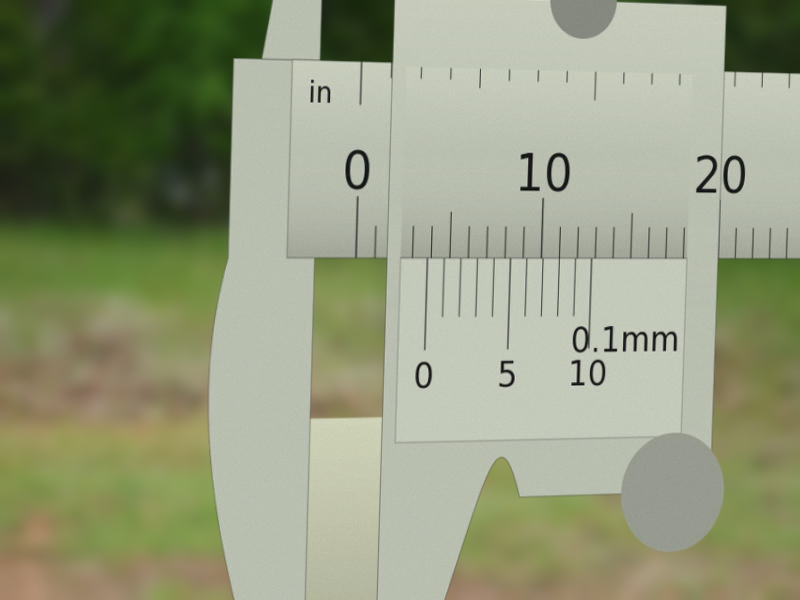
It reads 3.8 mm
